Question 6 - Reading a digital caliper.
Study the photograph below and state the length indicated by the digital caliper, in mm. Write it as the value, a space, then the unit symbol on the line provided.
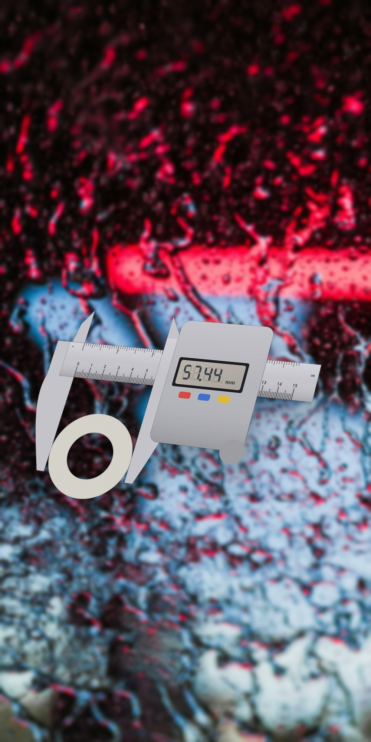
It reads 57.44 mm
